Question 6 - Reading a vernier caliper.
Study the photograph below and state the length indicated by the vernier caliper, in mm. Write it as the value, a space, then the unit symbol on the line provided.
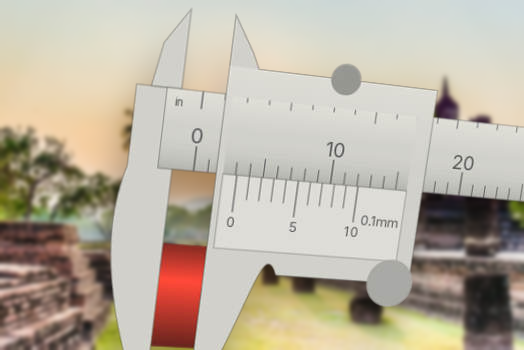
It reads 3.1 mm
